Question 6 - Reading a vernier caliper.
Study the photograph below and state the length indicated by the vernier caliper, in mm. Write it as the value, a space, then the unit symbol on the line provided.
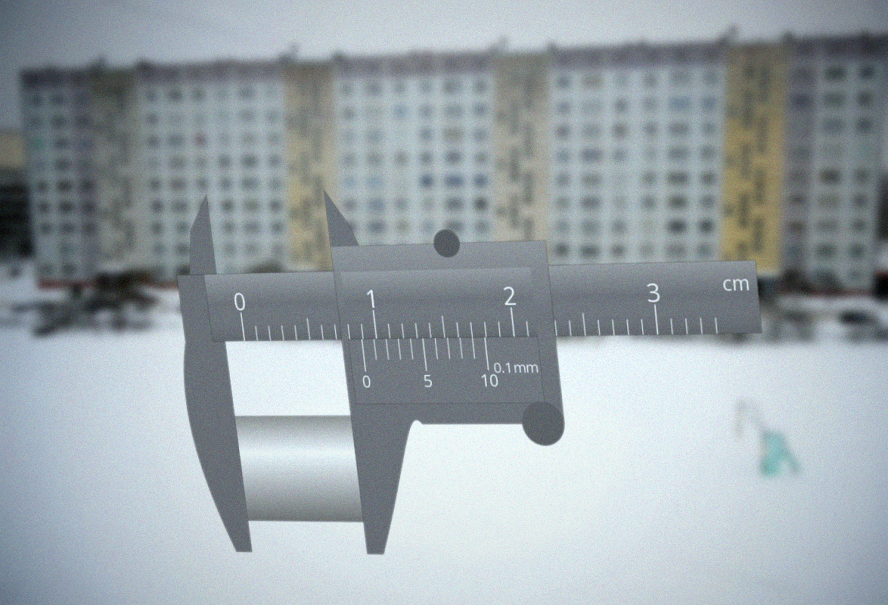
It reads 8.9 mm
